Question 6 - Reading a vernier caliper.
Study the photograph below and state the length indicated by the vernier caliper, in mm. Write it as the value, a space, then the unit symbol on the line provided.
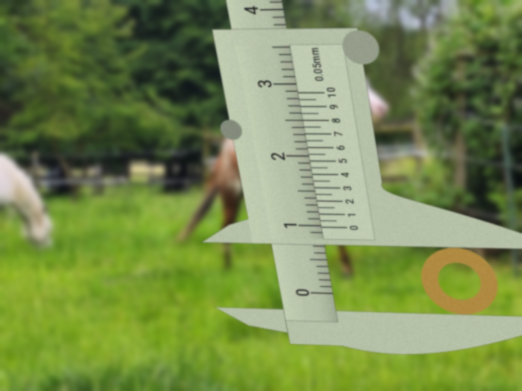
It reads 9.8 mm
